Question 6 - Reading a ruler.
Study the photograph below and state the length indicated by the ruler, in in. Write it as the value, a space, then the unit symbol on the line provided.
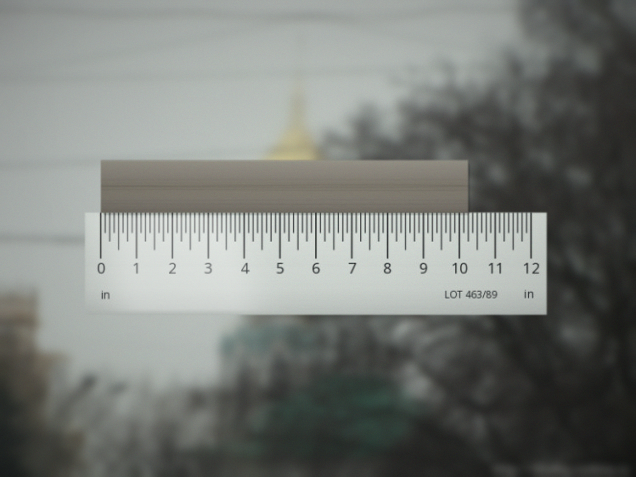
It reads 10.25 in
